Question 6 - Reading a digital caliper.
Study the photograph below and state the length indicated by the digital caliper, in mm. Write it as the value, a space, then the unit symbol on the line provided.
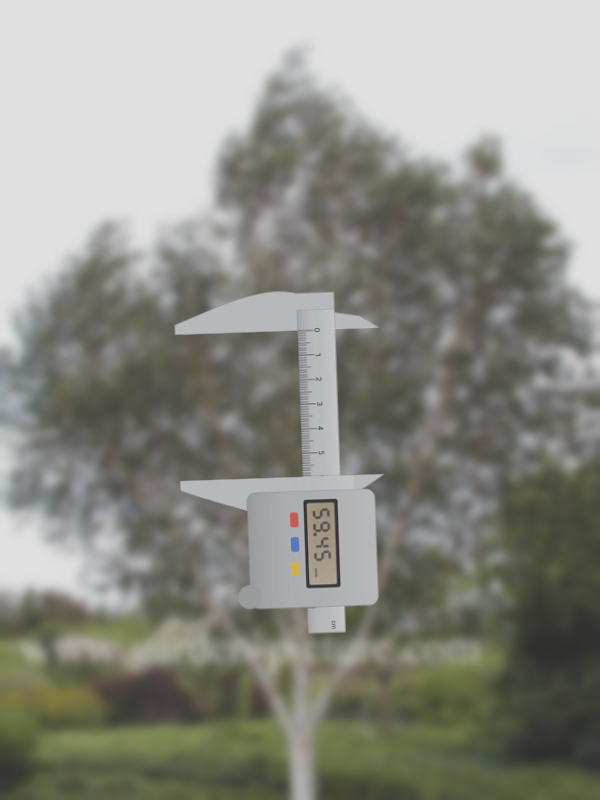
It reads 59.45 mm
